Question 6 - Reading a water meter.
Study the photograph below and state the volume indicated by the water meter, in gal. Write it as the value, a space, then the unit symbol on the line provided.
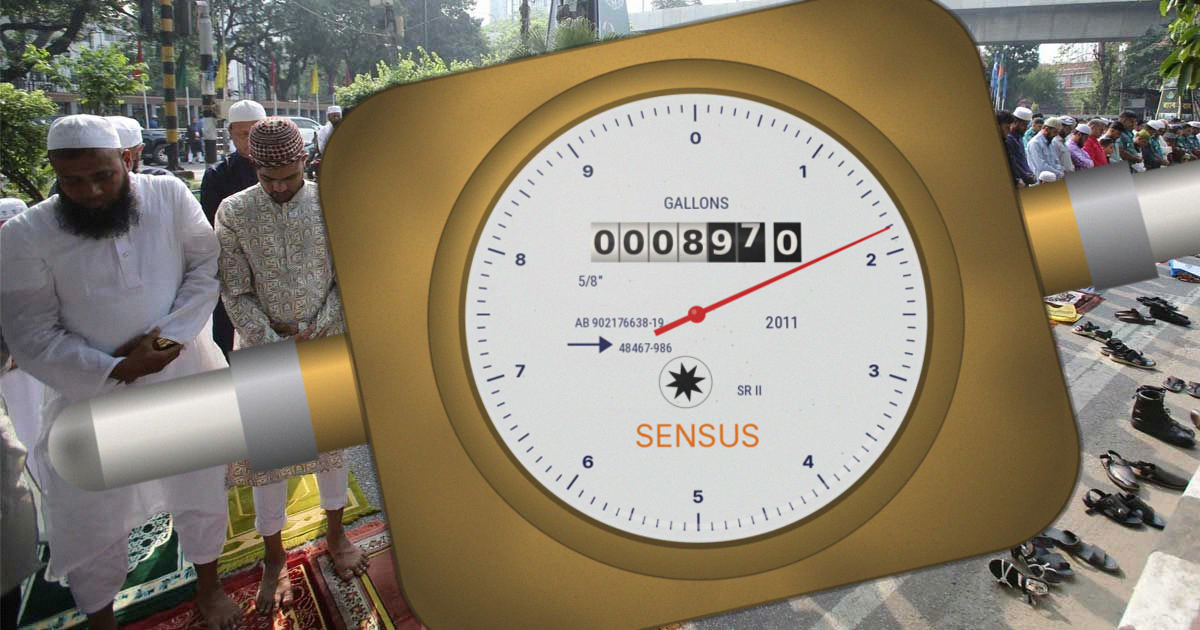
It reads 8971.8 gal
